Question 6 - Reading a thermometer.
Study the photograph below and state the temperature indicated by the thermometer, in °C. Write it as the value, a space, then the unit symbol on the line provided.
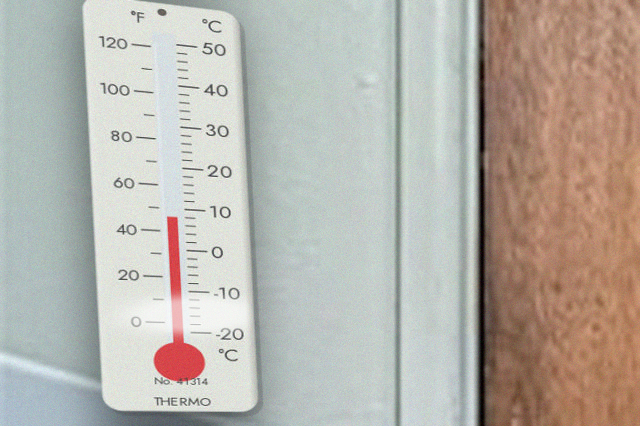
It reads 8 °C
